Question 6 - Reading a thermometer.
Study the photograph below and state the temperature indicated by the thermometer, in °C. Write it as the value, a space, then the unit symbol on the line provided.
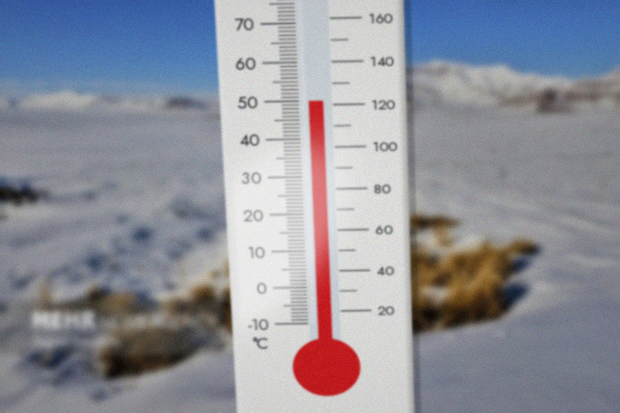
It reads 50 °C
